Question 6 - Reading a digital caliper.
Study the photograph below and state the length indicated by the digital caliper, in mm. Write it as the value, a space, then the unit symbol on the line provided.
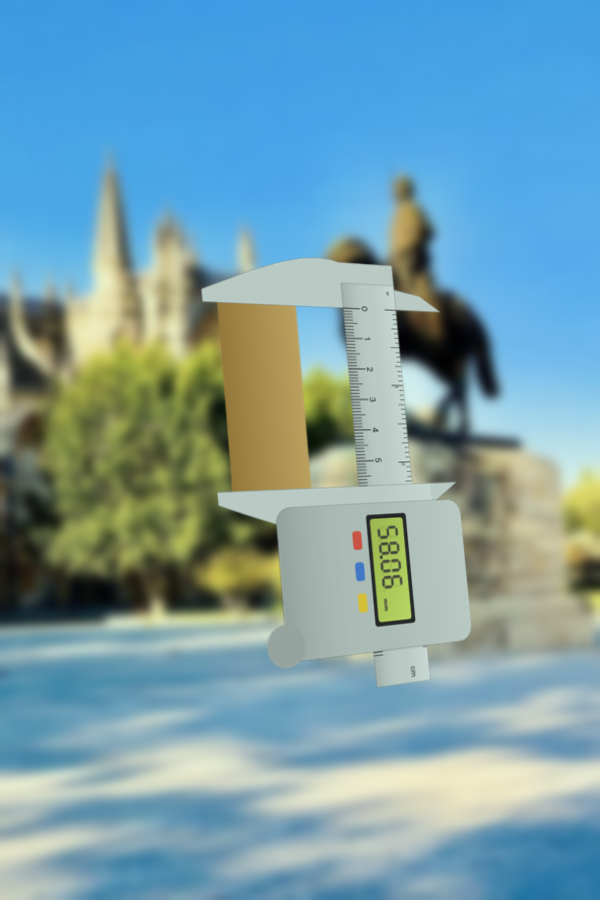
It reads 58.06 mm
